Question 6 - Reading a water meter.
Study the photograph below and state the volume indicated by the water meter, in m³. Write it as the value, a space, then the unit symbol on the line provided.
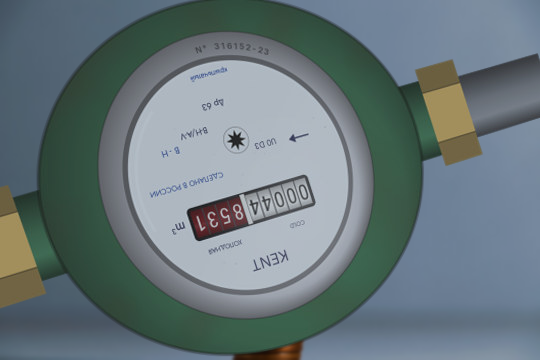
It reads 44.8531 m³
